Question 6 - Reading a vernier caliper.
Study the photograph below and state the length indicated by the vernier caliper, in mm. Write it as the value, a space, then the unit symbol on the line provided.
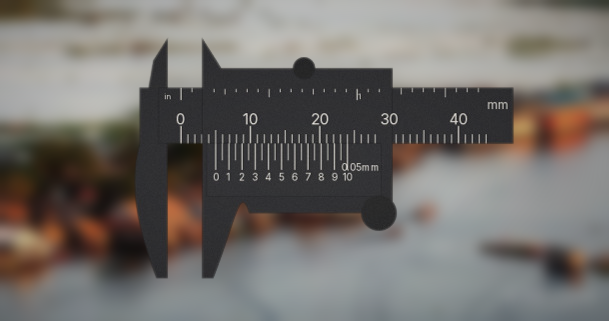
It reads 5.0 mm
